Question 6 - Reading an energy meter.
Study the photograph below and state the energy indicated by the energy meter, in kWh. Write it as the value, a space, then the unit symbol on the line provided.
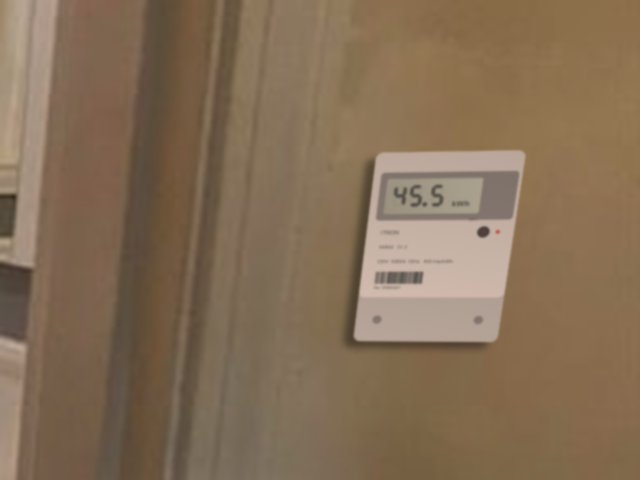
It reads 45.5 kWh
